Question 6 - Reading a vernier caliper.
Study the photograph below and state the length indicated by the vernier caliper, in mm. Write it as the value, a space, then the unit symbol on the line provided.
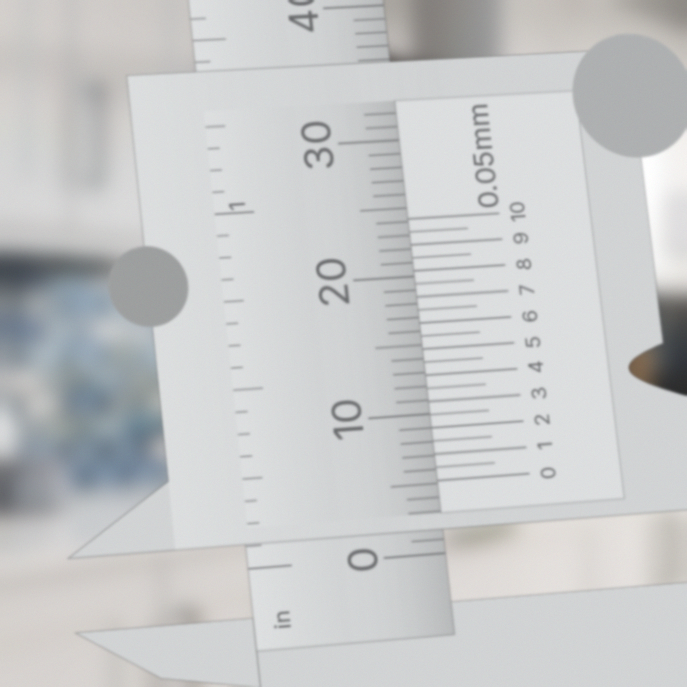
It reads 5.2 mm
